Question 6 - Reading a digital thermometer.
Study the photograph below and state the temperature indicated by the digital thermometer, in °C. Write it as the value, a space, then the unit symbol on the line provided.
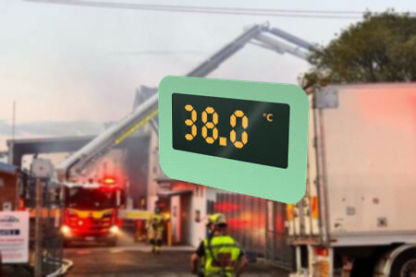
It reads 38.0 °C
